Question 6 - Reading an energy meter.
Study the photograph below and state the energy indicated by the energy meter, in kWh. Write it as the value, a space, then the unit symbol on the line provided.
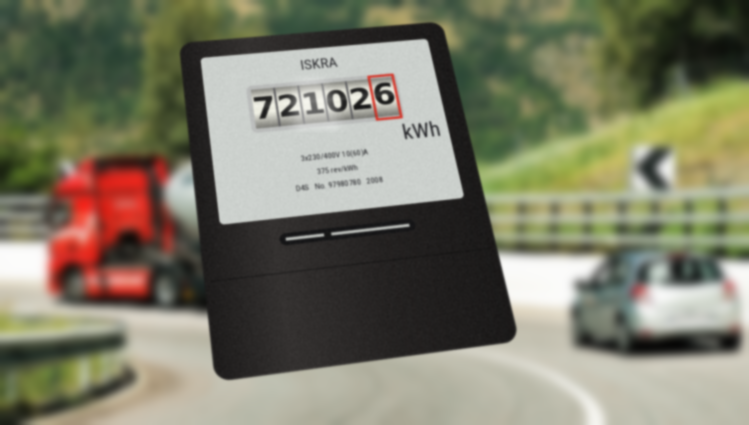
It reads 72102.6 kWh
